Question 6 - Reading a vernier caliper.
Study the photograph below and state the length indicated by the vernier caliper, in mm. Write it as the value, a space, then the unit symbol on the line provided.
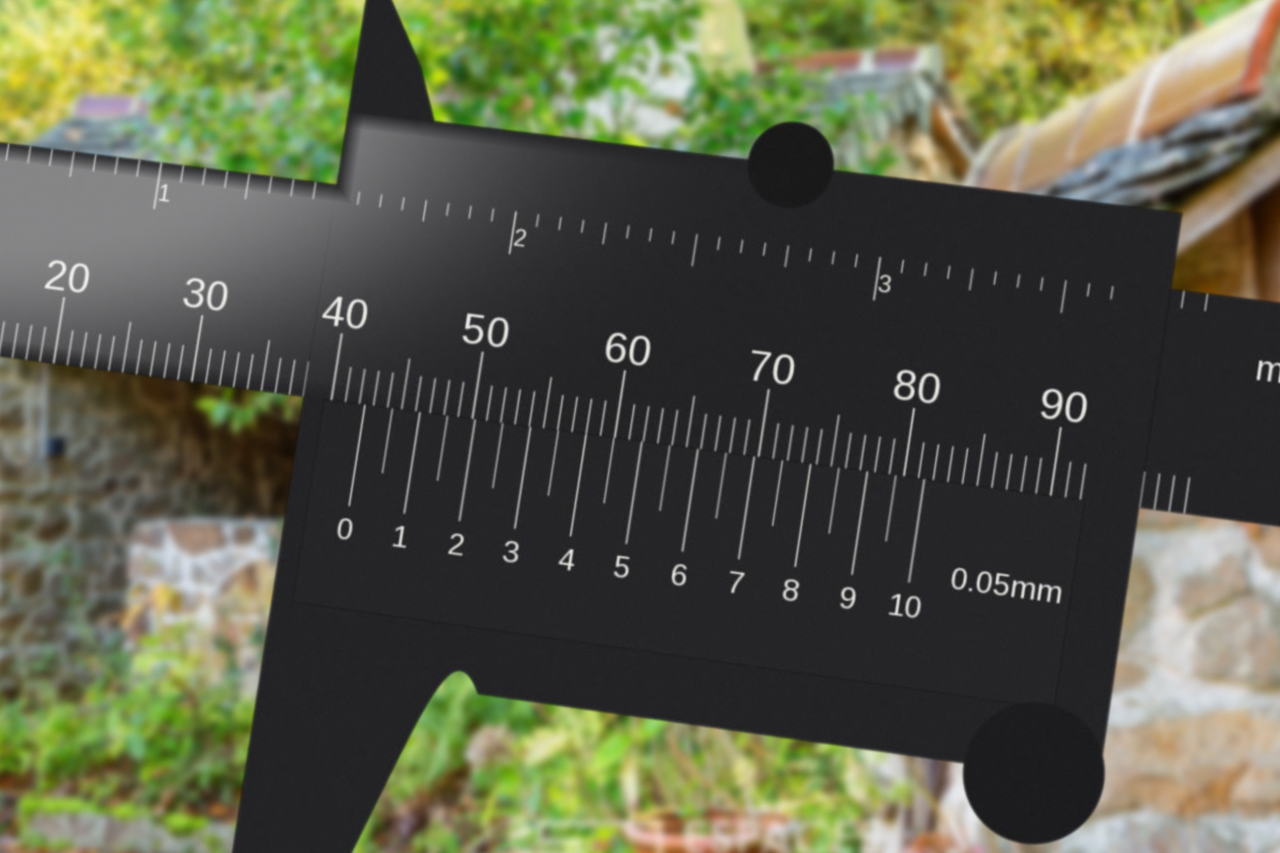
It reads 42.4 mm
